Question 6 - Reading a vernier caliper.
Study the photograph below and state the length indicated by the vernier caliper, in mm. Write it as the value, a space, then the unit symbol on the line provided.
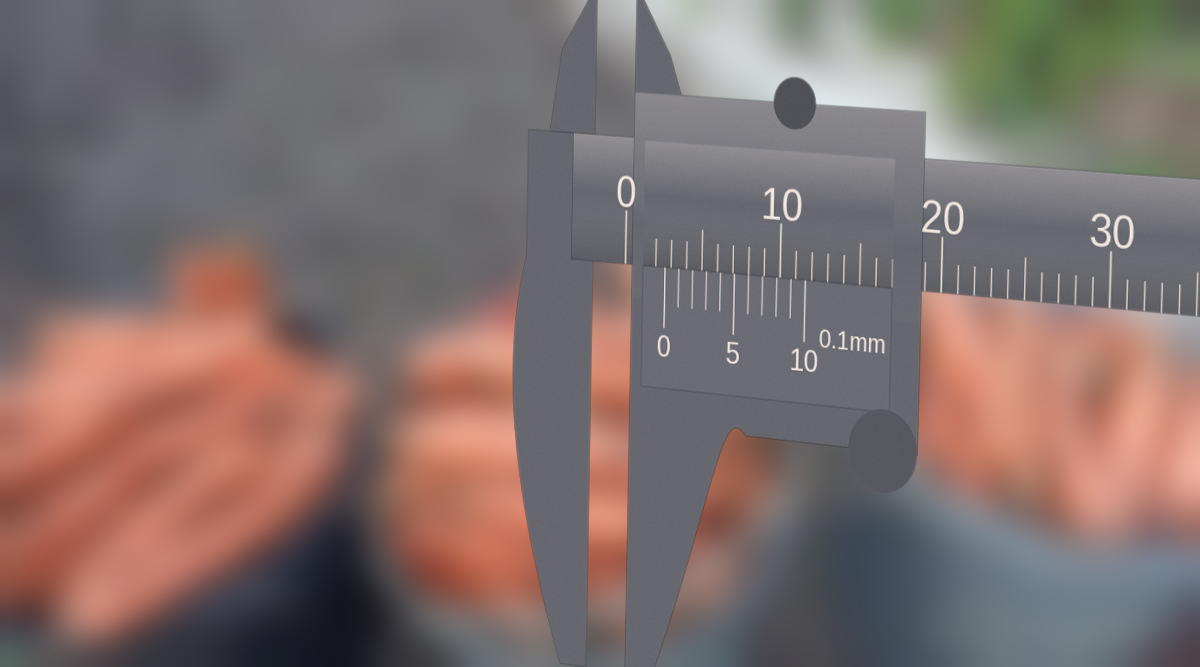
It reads 2.6 mm
